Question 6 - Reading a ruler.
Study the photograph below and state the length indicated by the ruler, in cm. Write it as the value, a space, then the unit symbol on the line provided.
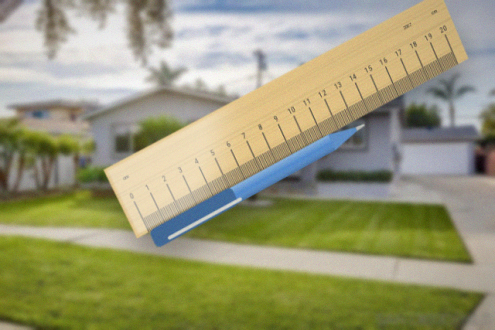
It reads 13.5 cm
